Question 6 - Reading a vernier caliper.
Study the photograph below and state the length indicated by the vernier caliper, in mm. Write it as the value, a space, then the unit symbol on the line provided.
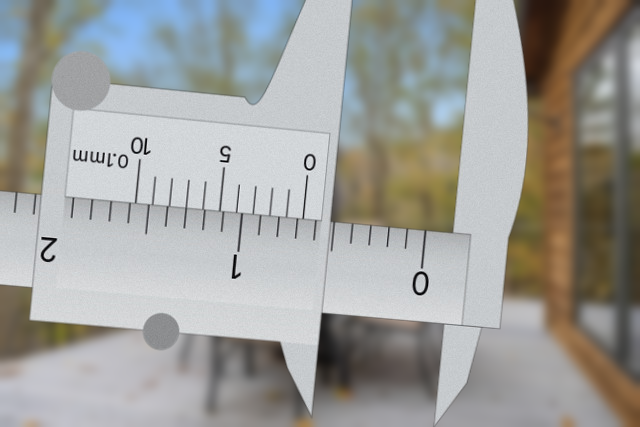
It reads 6.7 mm
